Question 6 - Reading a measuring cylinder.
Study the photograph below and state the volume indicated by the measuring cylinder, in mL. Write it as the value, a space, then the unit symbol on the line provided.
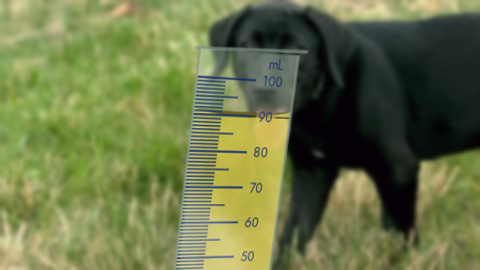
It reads 90 mL
